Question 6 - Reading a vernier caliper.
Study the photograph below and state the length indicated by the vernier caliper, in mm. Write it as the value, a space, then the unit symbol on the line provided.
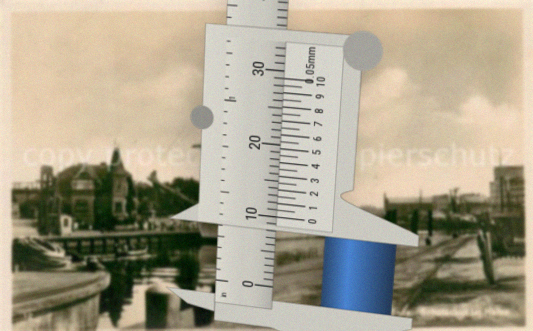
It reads 10.0 mm
